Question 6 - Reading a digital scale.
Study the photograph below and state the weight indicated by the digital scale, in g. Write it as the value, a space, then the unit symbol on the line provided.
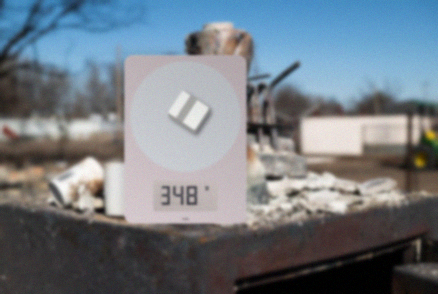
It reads 348 g
